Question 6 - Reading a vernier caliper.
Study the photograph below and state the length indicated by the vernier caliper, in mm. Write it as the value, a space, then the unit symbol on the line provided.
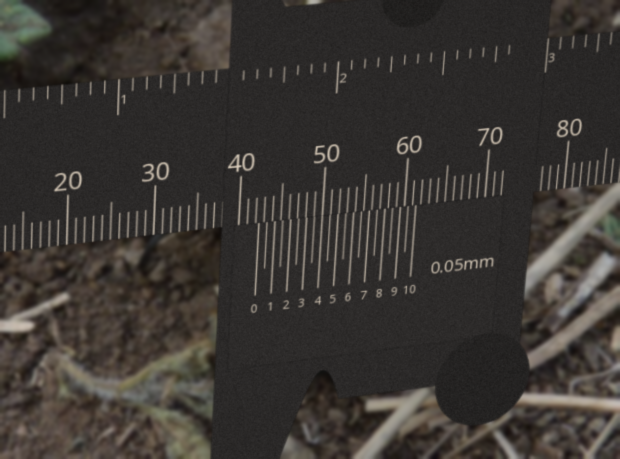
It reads 42.4 mm
